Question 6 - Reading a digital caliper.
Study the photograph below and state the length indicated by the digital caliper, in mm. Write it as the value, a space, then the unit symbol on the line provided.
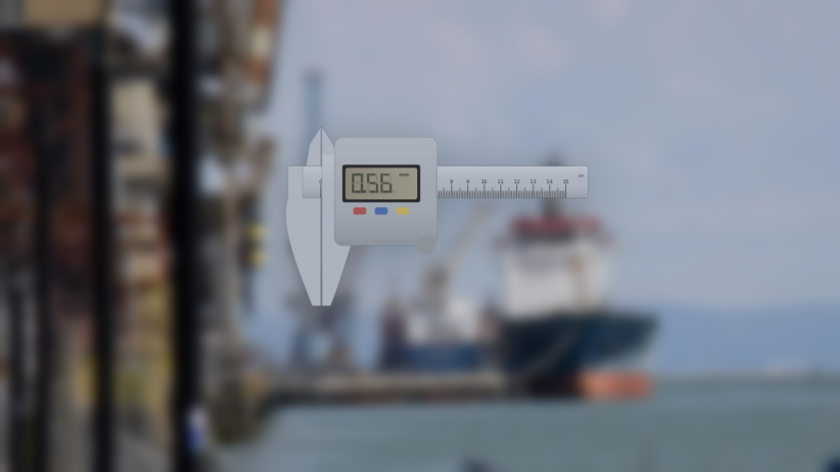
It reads 0.56 mm
